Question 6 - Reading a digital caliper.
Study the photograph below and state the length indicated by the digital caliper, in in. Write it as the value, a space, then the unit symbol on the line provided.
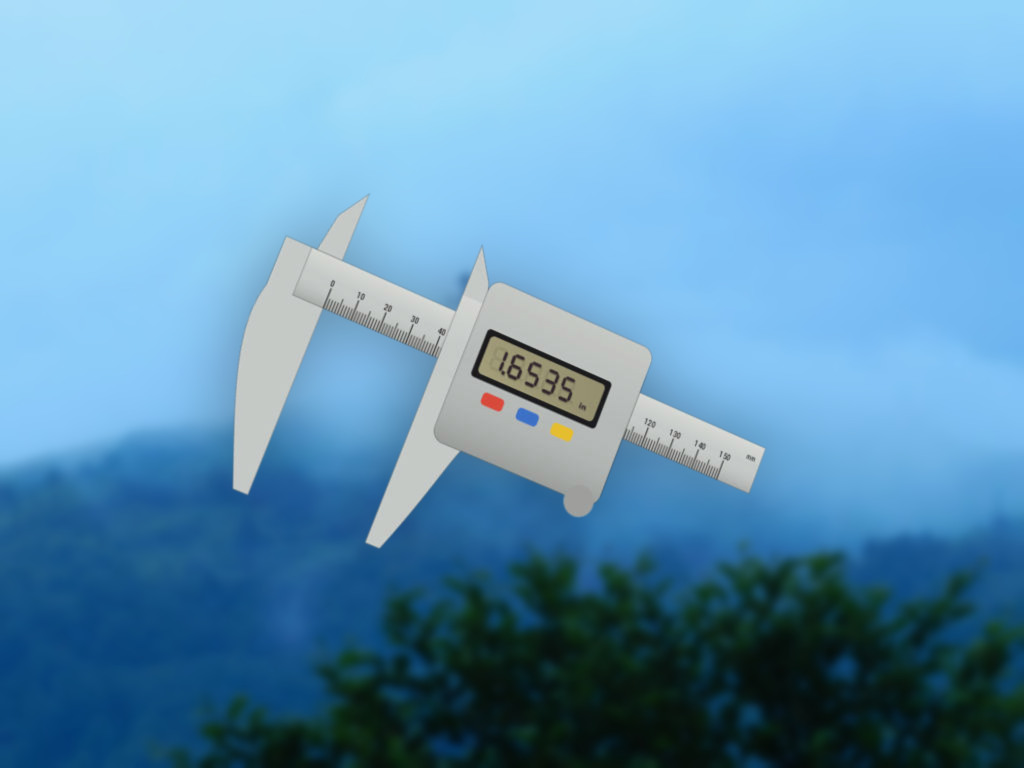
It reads 1.6535 in
